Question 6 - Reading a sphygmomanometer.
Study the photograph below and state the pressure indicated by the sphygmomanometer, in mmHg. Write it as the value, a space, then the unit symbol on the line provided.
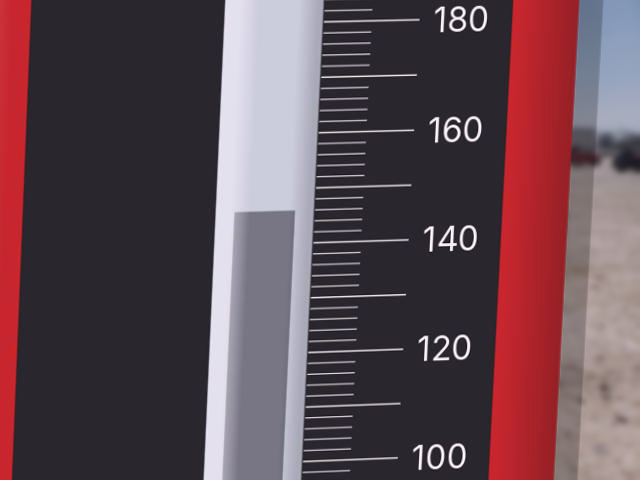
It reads 146 mmHg
